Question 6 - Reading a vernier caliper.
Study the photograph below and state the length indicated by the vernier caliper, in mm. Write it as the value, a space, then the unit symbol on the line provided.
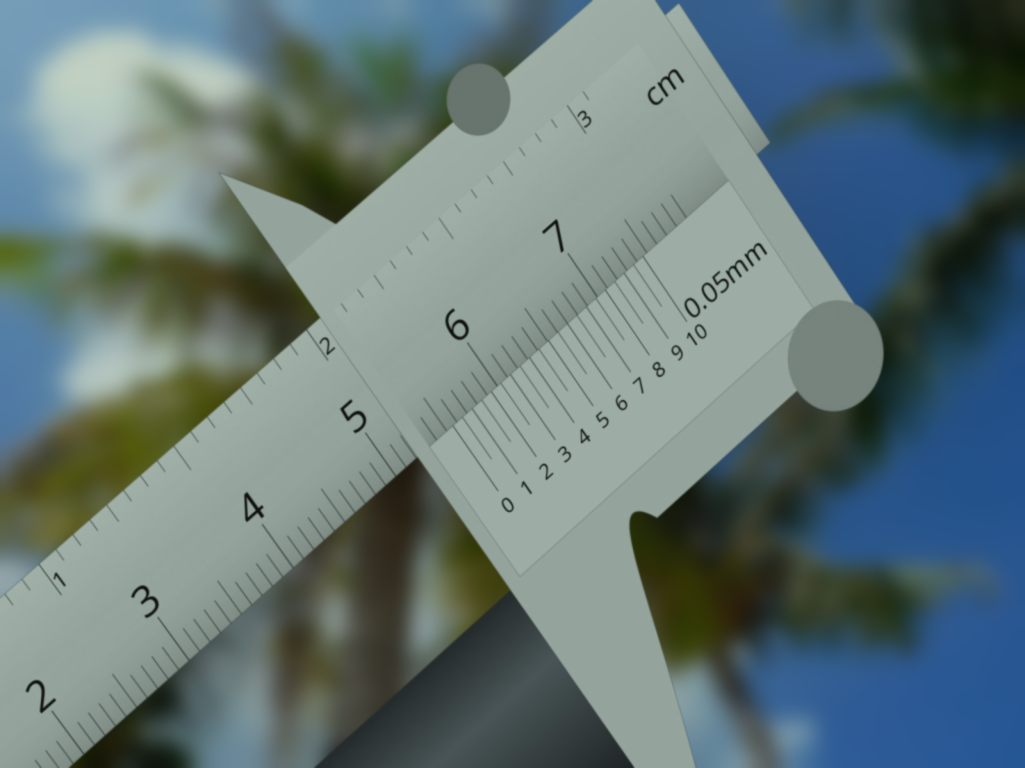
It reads 55.6 mm
